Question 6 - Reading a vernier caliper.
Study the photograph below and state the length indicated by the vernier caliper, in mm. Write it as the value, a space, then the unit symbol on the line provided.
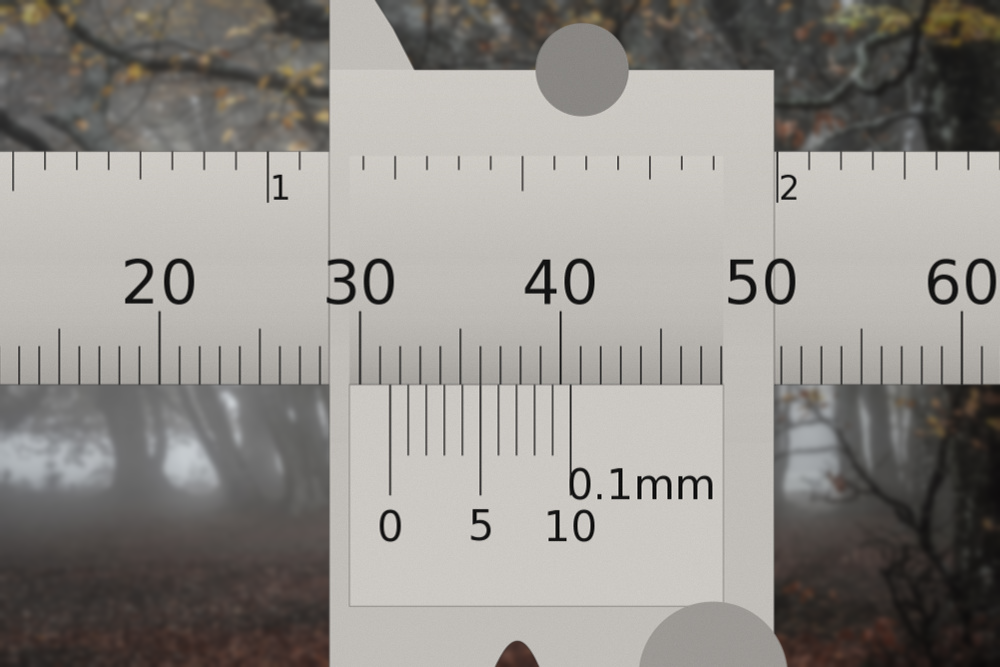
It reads 31.5 mm
